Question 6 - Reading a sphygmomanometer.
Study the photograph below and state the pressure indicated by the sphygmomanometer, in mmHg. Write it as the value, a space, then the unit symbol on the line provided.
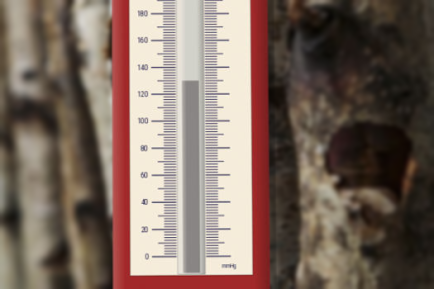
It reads 130 mmHg
